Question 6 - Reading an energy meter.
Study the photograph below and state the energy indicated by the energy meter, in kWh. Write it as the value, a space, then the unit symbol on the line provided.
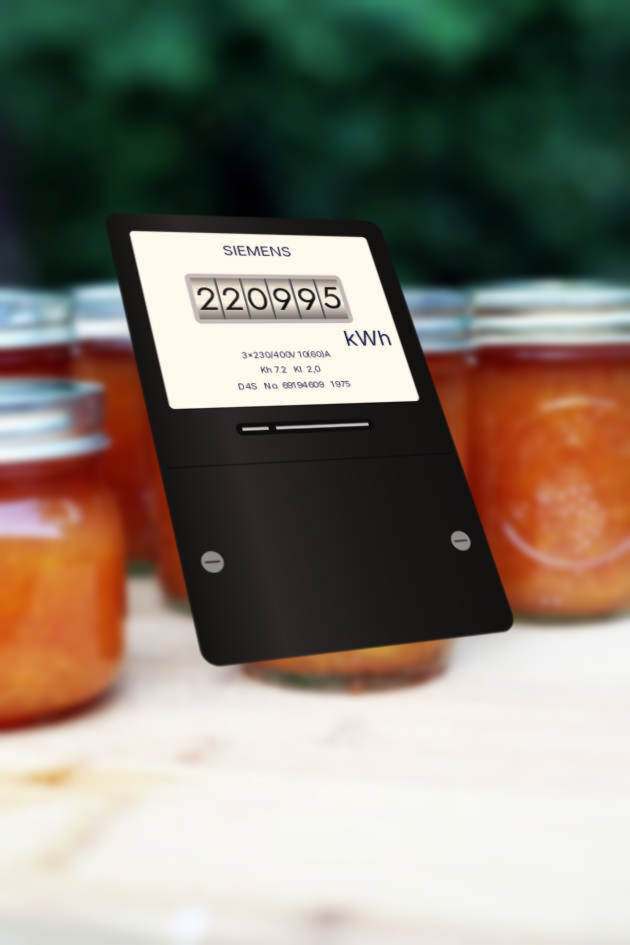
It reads 220995 kWh
